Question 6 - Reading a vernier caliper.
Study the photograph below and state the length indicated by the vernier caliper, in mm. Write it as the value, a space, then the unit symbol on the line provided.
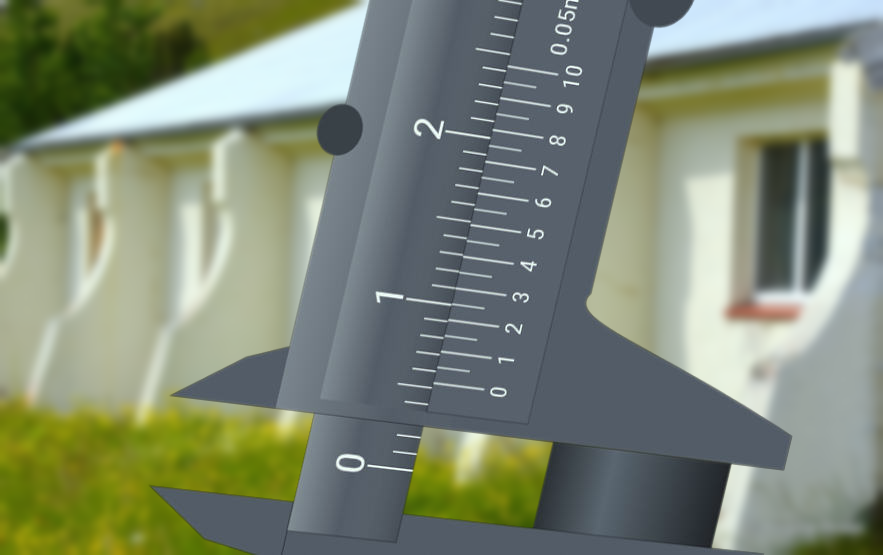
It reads 5.3 mm
